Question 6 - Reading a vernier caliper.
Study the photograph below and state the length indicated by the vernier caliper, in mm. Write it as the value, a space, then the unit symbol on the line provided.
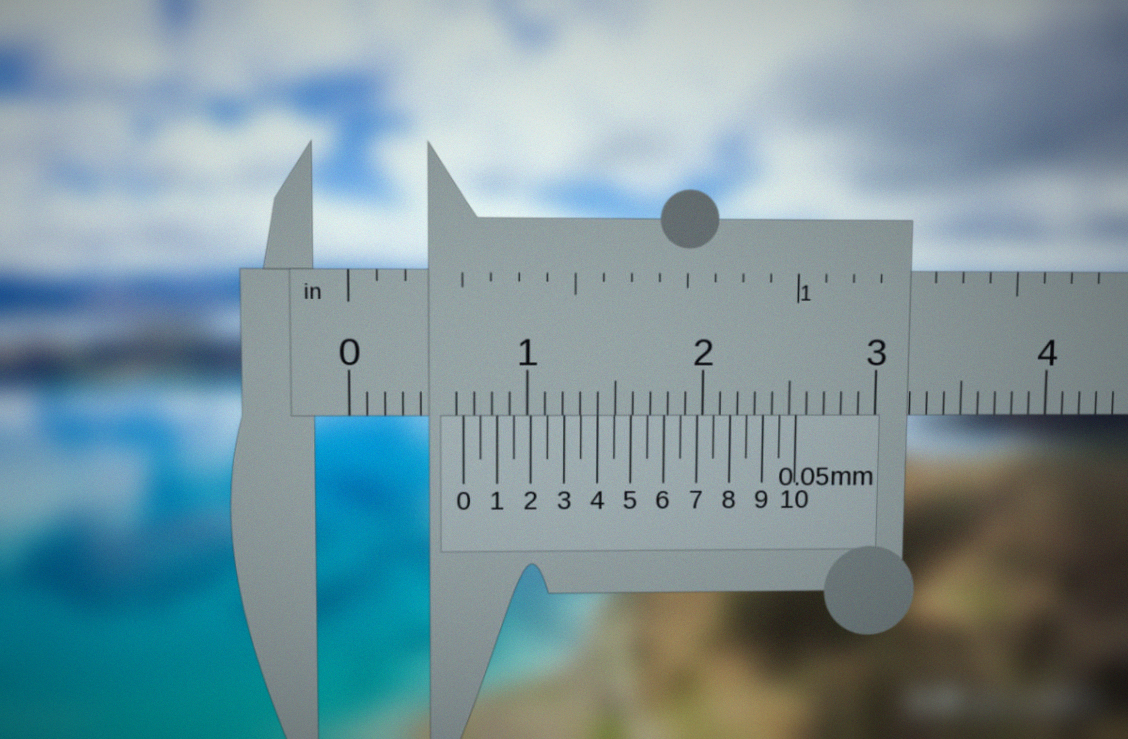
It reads 6.4 mm
